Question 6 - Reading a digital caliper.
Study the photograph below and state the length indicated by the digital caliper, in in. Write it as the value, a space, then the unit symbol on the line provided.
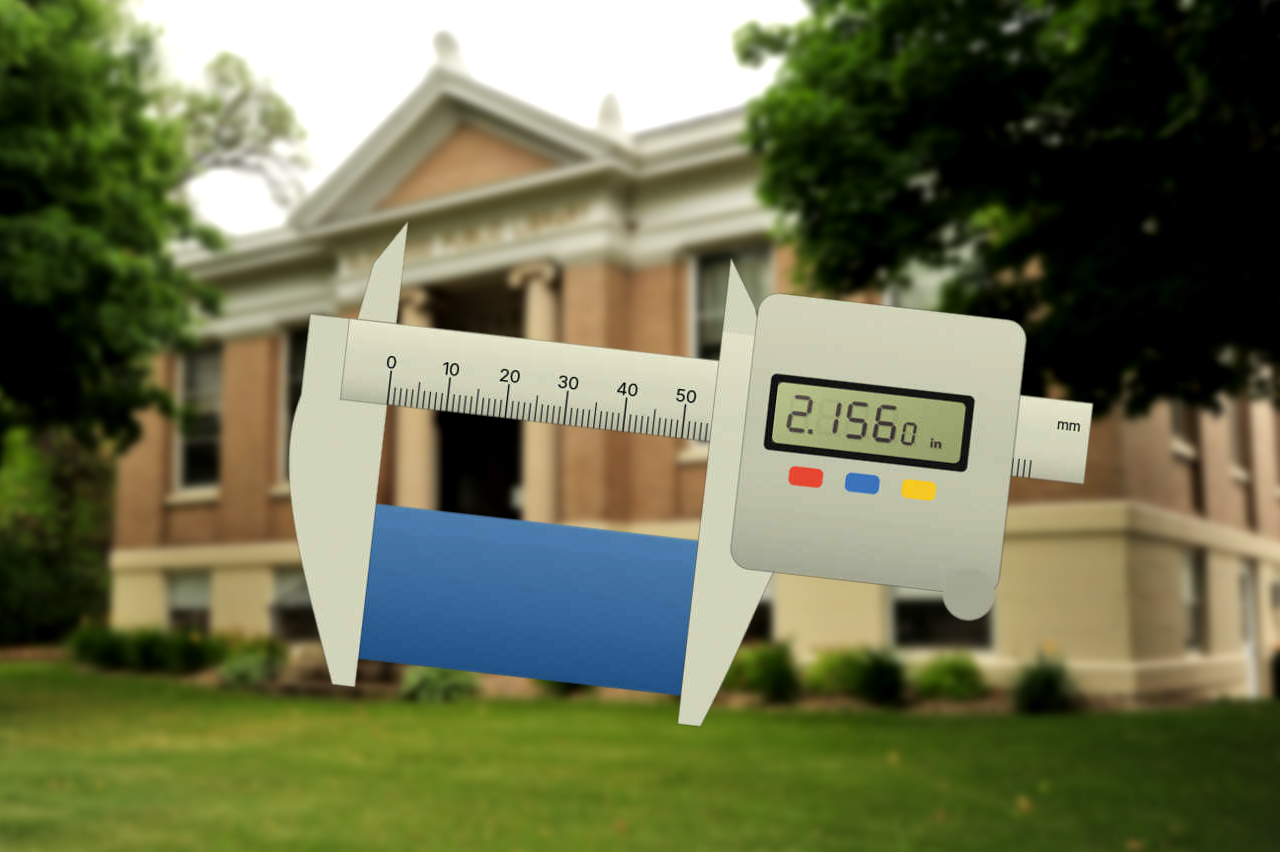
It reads 2.1560 in
